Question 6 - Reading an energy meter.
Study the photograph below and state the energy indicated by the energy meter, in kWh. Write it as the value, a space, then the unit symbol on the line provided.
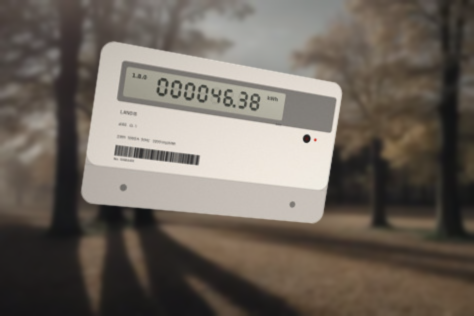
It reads 46.38 kWh
